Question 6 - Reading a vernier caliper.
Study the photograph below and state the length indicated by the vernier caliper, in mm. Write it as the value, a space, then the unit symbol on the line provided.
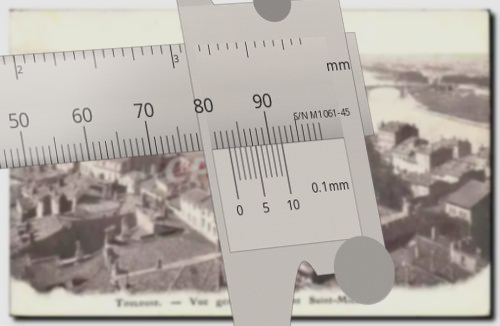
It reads 83.0 mm
